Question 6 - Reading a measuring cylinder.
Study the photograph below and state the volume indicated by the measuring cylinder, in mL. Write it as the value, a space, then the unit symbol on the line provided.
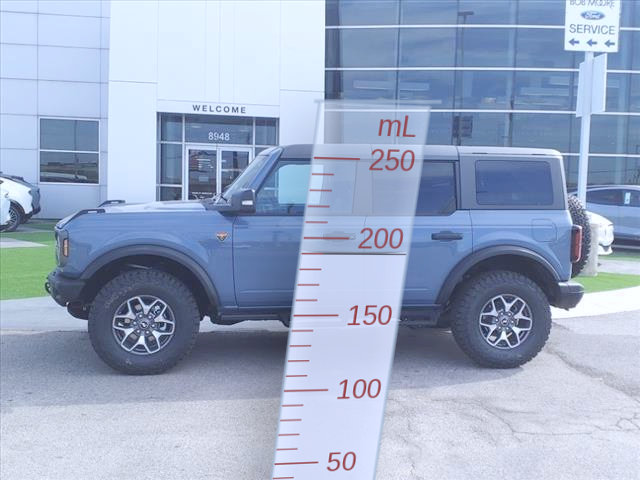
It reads 190 mL
